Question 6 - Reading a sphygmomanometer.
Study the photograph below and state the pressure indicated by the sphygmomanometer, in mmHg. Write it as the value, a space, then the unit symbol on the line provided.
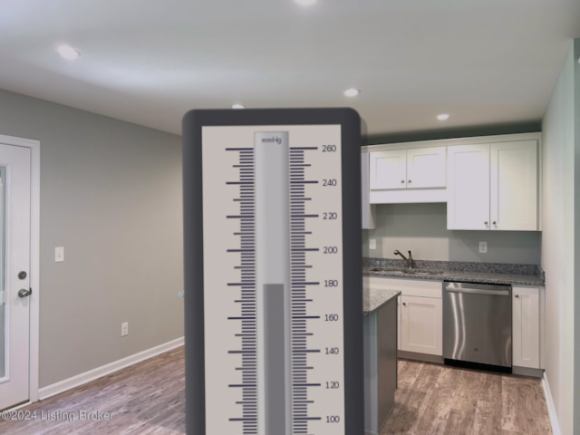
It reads 180 mmHg
